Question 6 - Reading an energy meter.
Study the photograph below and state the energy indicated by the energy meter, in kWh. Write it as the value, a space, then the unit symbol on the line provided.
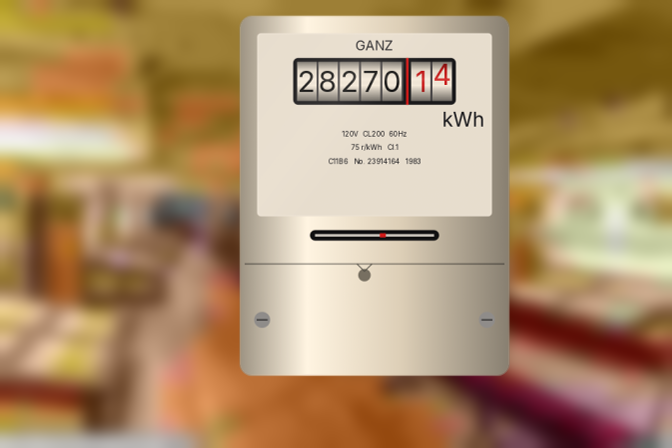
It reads 28270.14 kWh
